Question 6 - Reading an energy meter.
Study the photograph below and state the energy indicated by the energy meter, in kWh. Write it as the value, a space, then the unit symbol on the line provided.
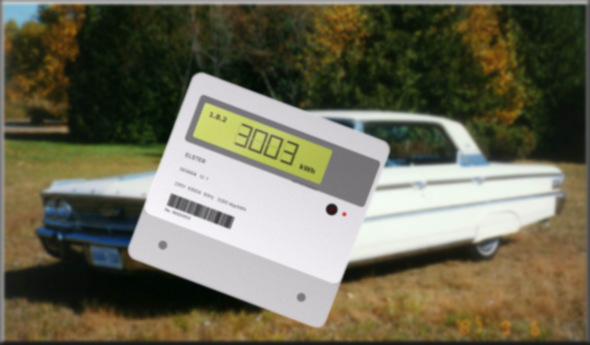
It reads 3003 kWh
